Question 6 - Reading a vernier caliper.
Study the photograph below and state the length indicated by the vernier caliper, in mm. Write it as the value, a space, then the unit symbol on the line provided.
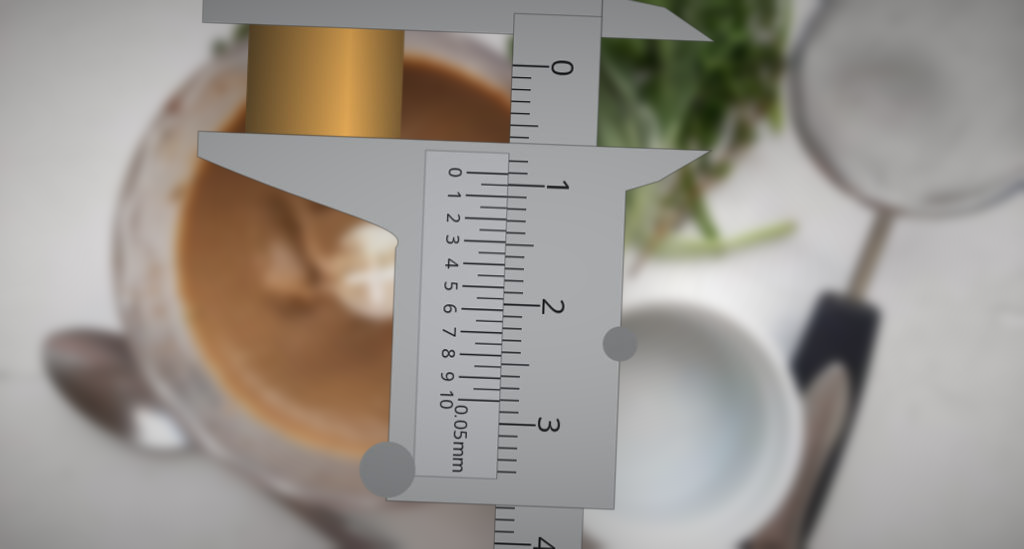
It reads 9.1 mm
